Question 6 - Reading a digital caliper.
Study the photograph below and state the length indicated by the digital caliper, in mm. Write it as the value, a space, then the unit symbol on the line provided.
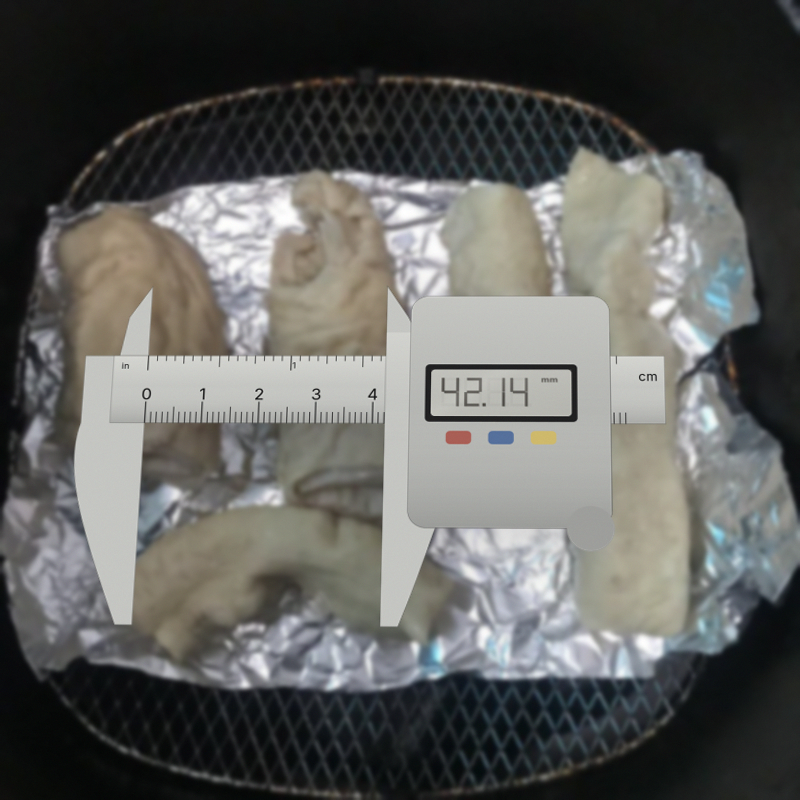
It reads 42.14 mm
